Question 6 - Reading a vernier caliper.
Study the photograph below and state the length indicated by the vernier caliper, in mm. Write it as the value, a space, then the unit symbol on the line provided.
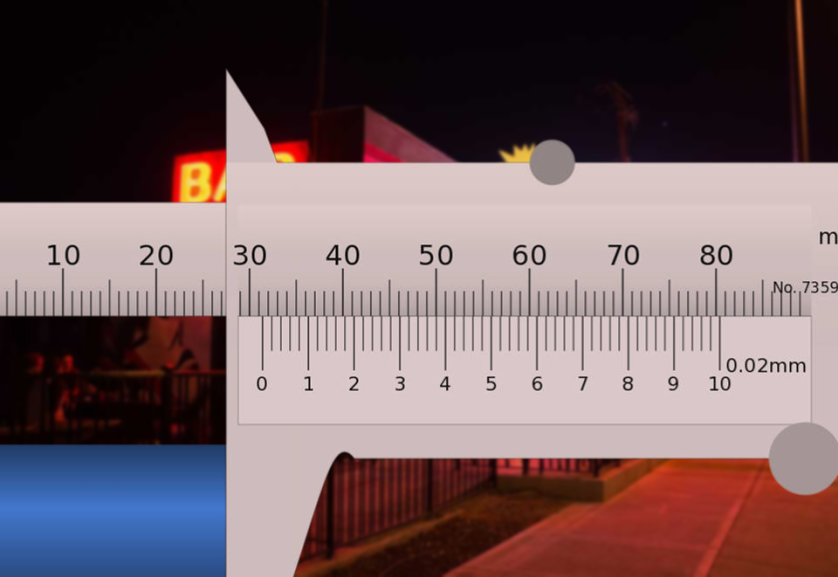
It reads 31.4 mm
